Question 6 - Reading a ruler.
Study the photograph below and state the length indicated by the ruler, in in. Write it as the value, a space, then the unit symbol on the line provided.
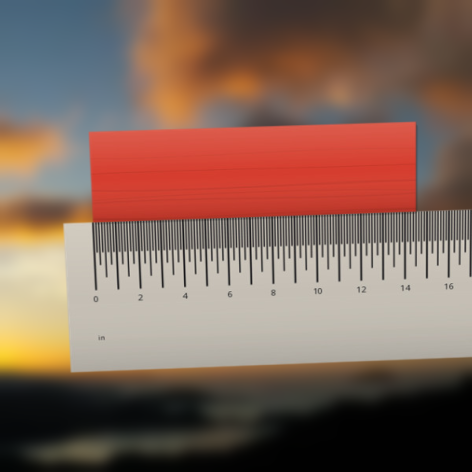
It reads 14.5 in
